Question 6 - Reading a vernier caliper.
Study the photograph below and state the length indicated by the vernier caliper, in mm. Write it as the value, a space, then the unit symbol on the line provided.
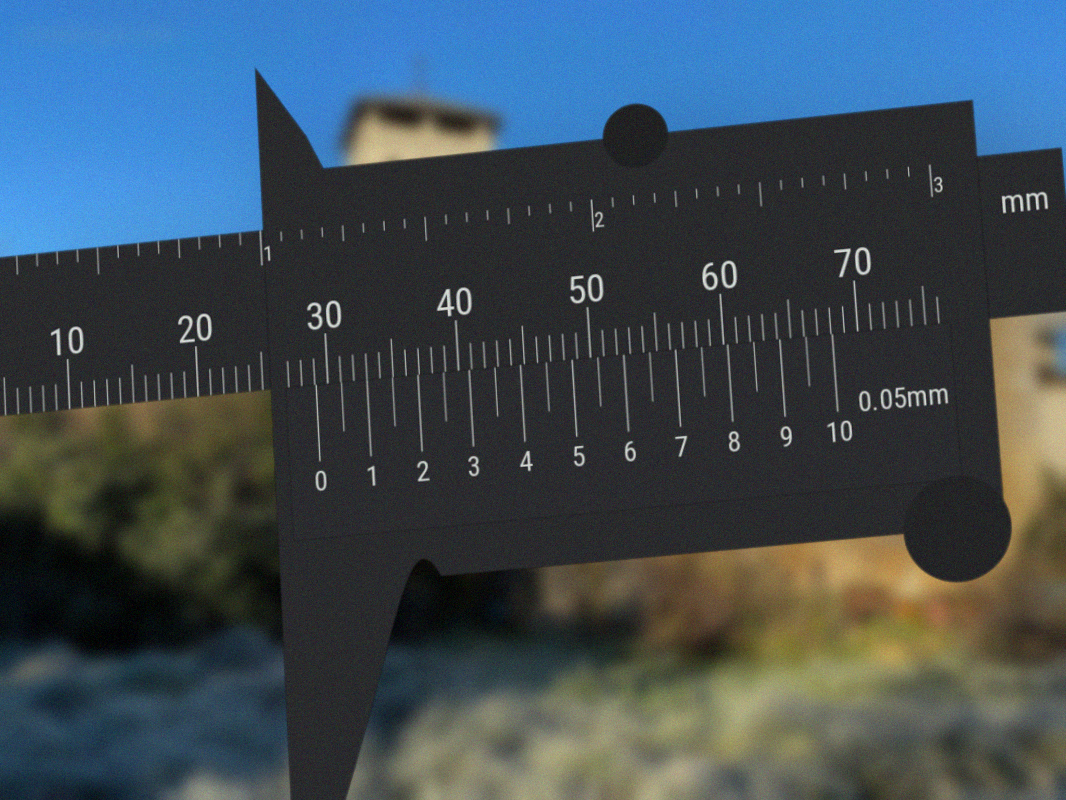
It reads 29.1 mm
